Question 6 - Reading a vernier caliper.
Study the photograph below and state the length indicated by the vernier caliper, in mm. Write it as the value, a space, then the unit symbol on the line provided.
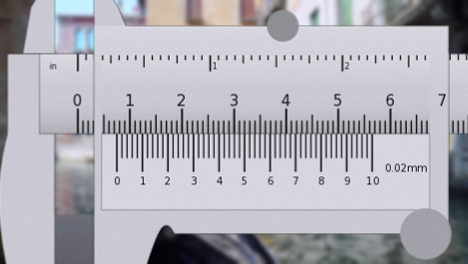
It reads 7.5 mm
